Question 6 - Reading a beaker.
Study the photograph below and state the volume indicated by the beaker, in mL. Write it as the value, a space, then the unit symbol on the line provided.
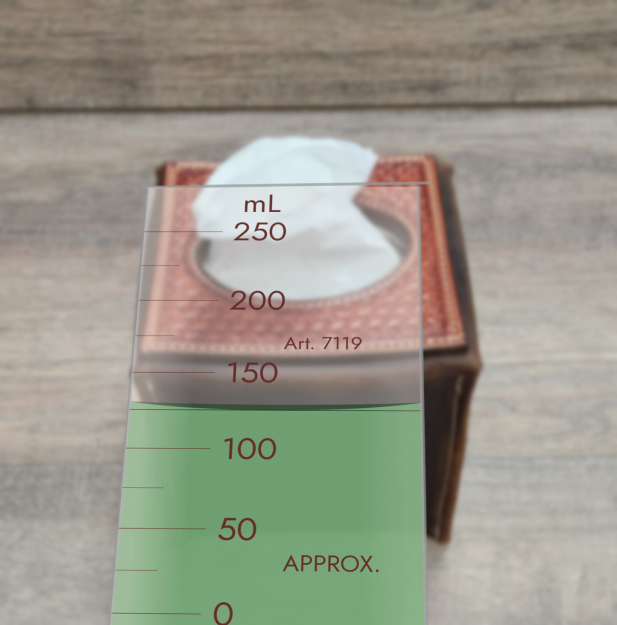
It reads 125 mL
